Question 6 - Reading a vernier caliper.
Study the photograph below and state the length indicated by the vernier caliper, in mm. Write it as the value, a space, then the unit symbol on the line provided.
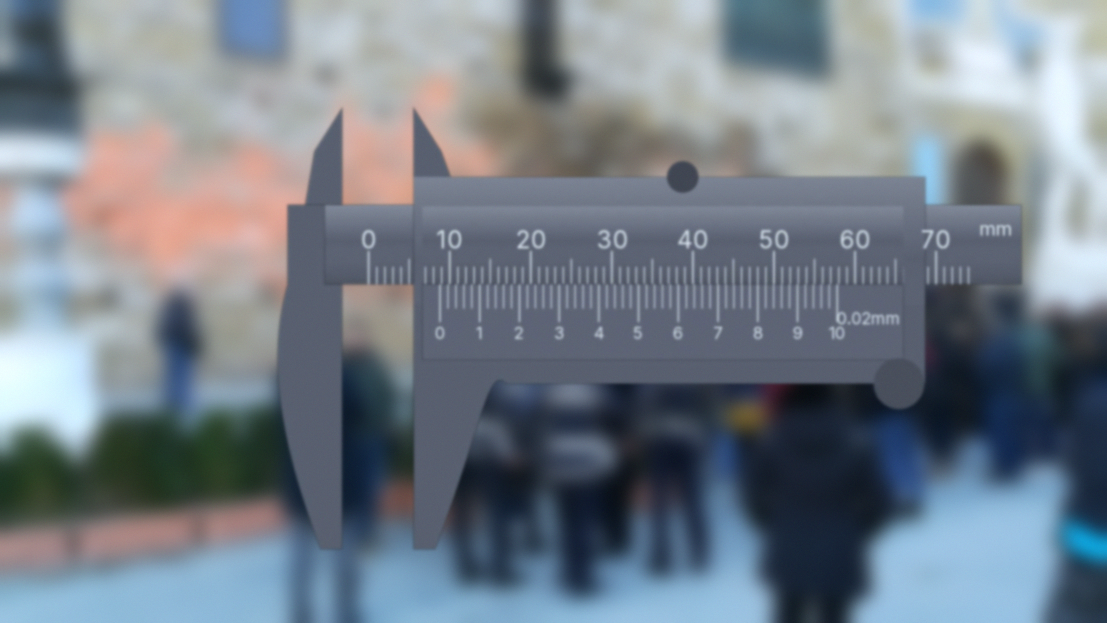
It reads 8.8 mm
